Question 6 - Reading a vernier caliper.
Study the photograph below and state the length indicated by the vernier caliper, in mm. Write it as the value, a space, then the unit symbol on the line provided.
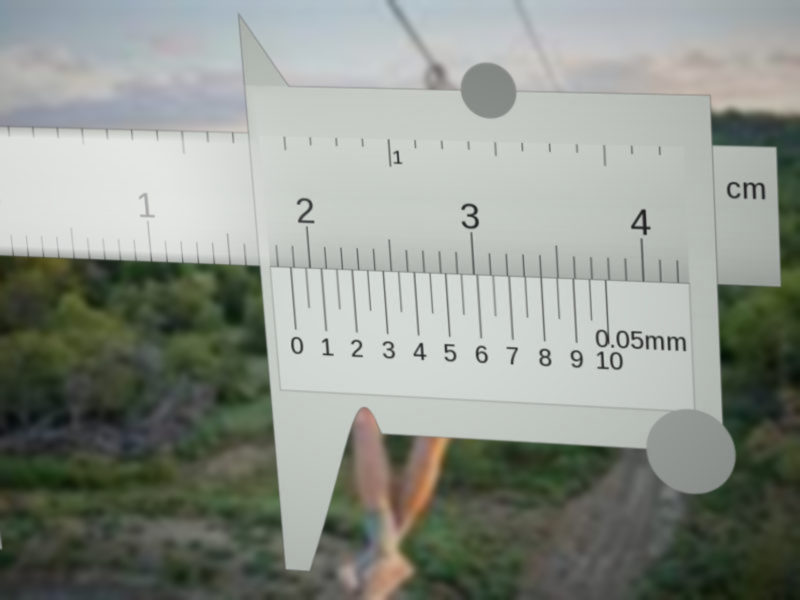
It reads 18.8 mm
